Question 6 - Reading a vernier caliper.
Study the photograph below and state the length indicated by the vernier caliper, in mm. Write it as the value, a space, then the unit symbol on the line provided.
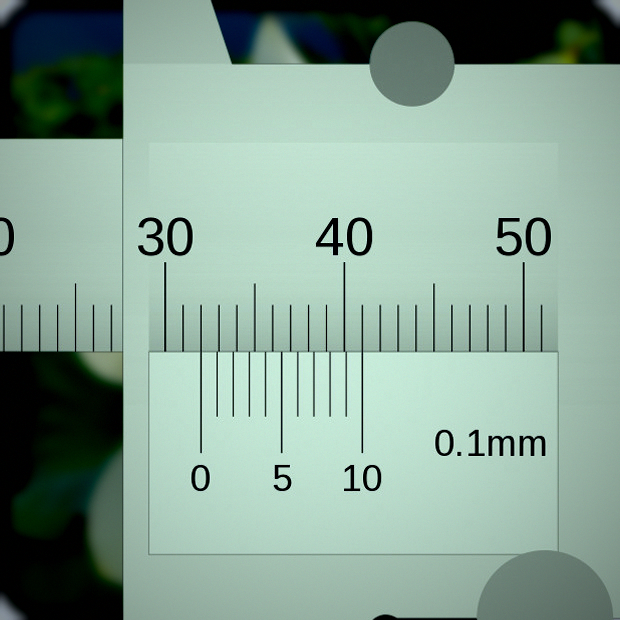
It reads 32.0 mm
